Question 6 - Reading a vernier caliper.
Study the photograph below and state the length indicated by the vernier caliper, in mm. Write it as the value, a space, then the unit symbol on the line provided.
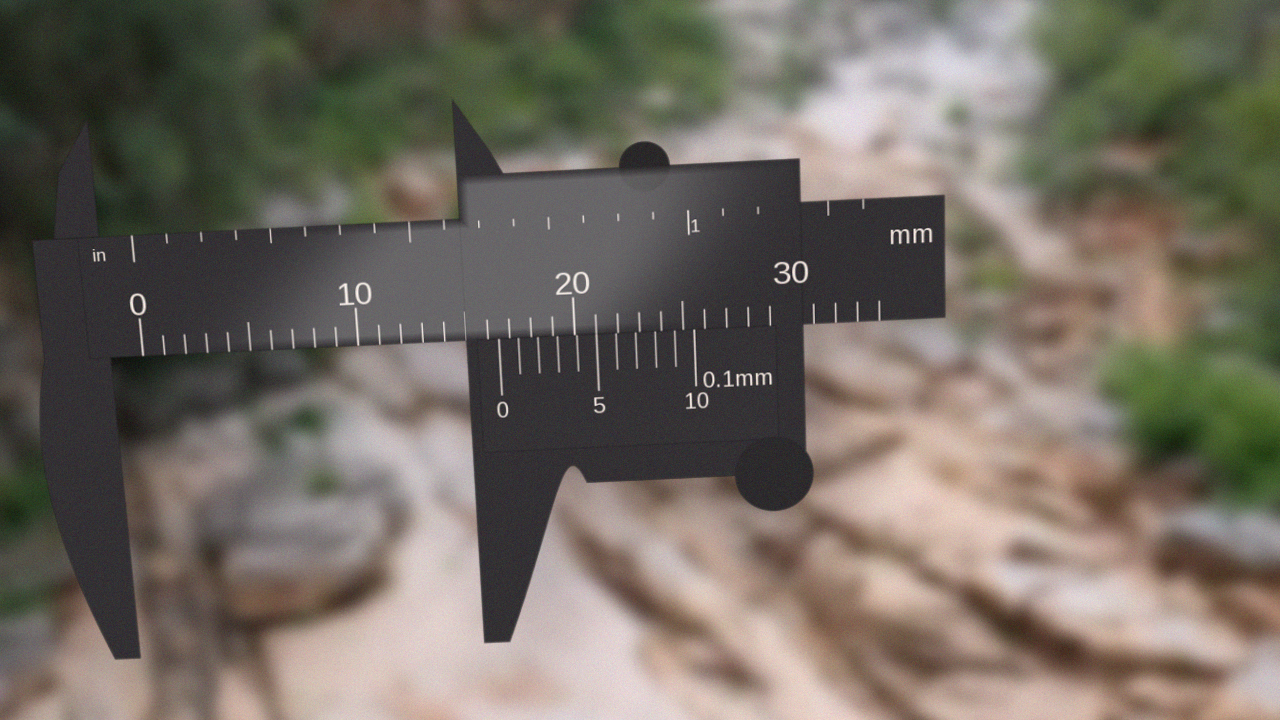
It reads 16.5 mm
